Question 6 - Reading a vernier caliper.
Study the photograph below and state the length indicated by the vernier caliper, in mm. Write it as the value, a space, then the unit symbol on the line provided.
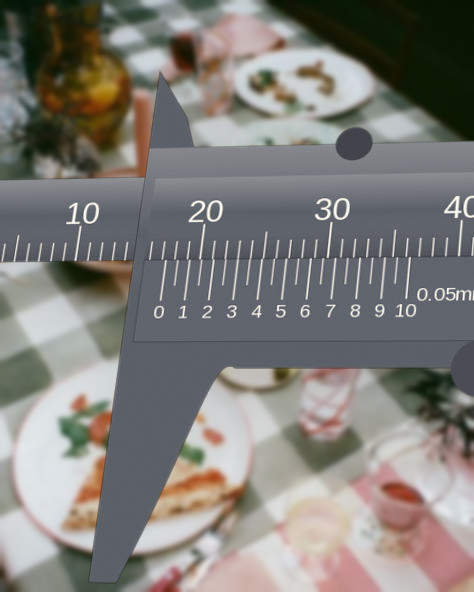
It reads 17.3 mm
